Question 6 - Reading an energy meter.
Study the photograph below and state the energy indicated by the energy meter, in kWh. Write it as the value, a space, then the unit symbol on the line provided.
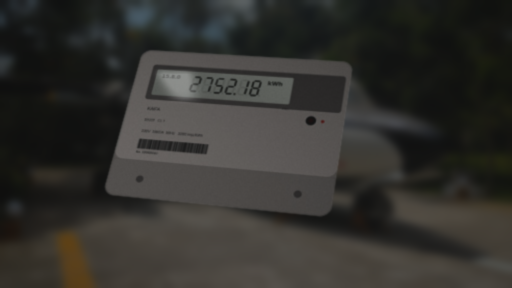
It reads 2752.18 kWh
